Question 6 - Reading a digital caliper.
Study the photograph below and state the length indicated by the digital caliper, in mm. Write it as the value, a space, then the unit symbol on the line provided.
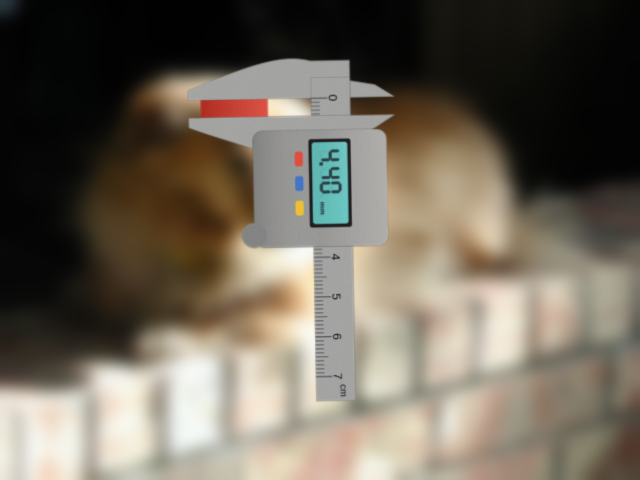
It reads 4.40 mm
